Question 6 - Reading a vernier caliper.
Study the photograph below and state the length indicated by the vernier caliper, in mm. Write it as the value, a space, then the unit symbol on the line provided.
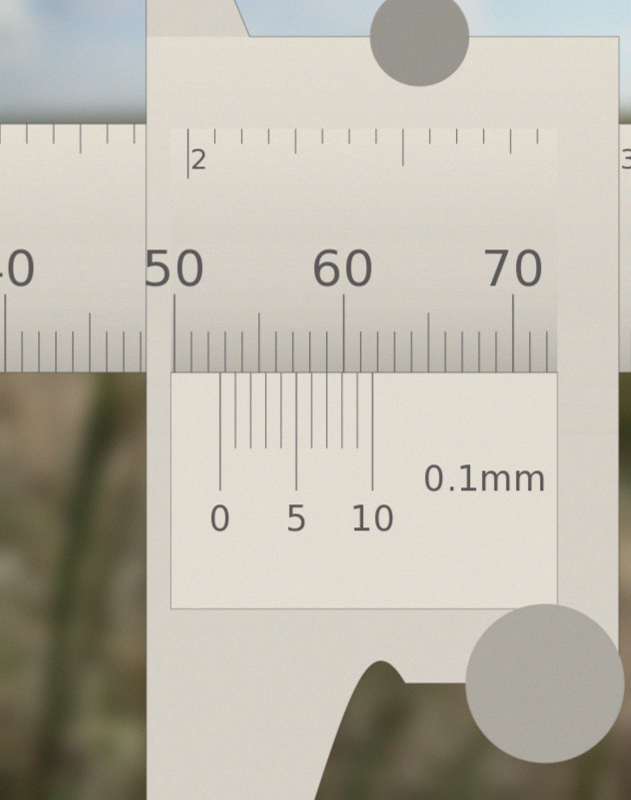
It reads 52.7 mm
